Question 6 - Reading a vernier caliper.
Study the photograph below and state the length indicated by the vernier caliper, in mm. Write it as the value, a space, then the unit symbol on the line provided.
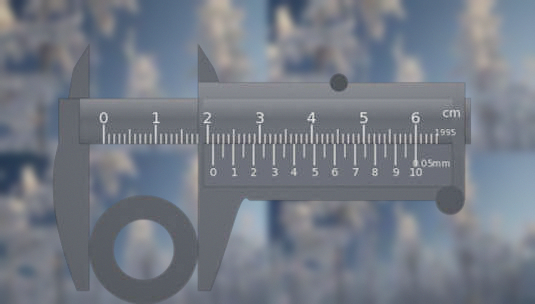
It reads 21.0 mm
